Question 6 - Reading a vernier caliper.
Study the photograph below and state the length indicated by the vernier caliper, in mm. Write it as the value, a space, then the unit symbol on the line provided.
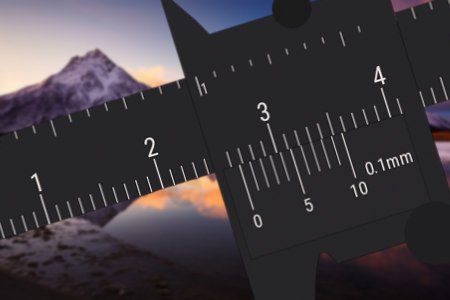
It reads 26.7 mm
